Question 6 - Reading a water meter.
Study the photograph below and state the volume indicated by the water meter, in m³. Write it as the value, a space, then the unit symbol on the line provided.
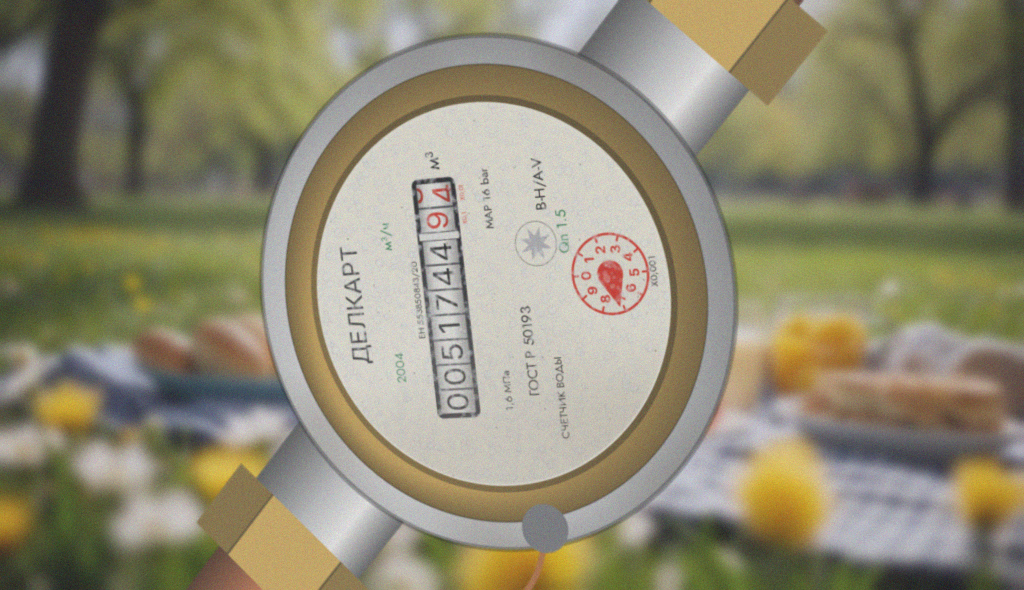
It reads 51744.937 m³
